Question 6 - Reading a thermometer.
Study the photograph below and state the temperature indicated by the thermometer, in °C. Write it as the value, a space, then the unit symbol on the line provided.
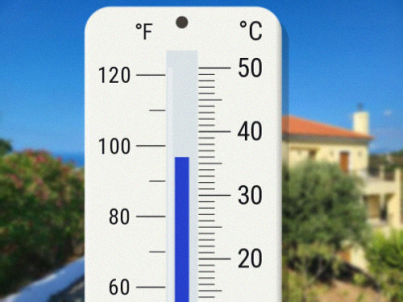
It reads 36 °C
